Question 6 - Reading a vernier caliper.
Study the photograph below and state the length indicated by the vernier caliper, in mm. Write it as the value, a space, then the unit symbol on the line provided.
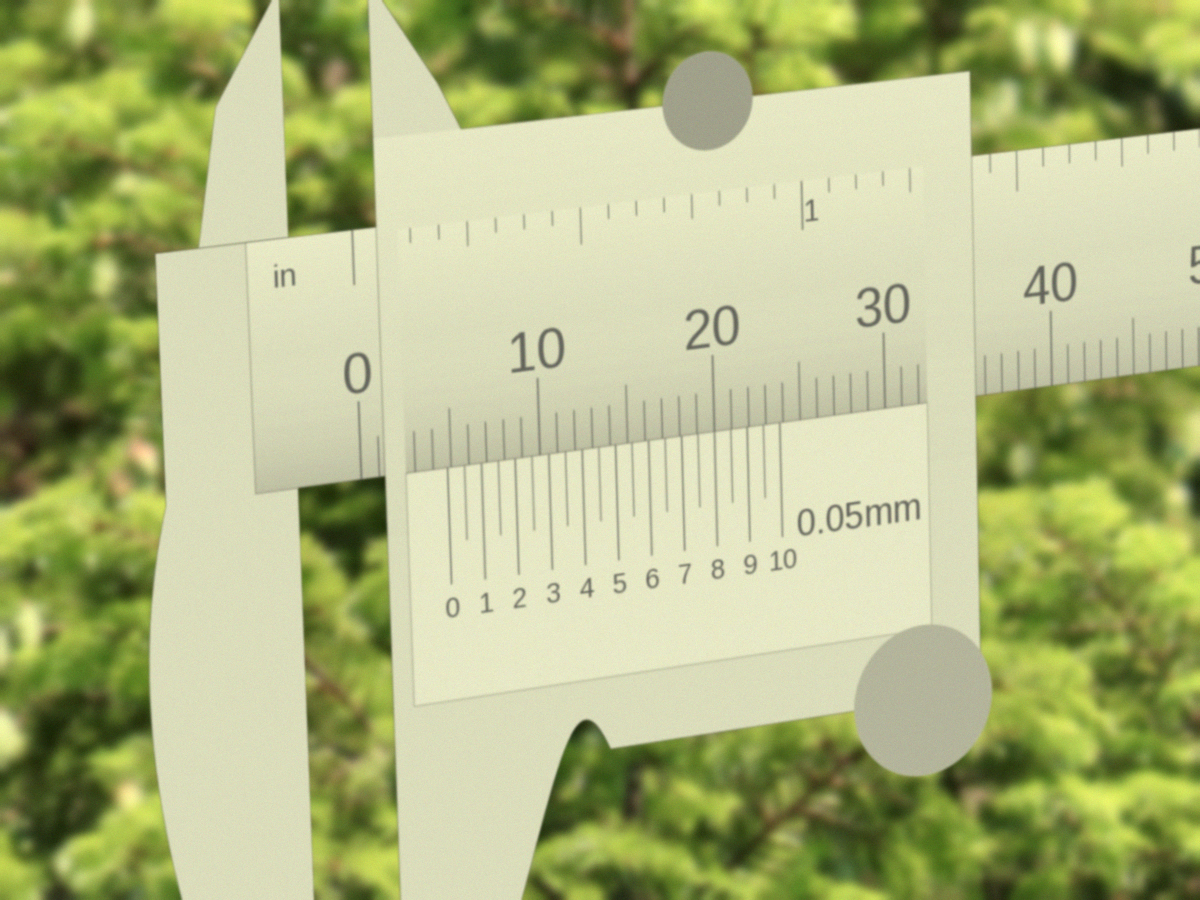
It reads 4.8 mm
